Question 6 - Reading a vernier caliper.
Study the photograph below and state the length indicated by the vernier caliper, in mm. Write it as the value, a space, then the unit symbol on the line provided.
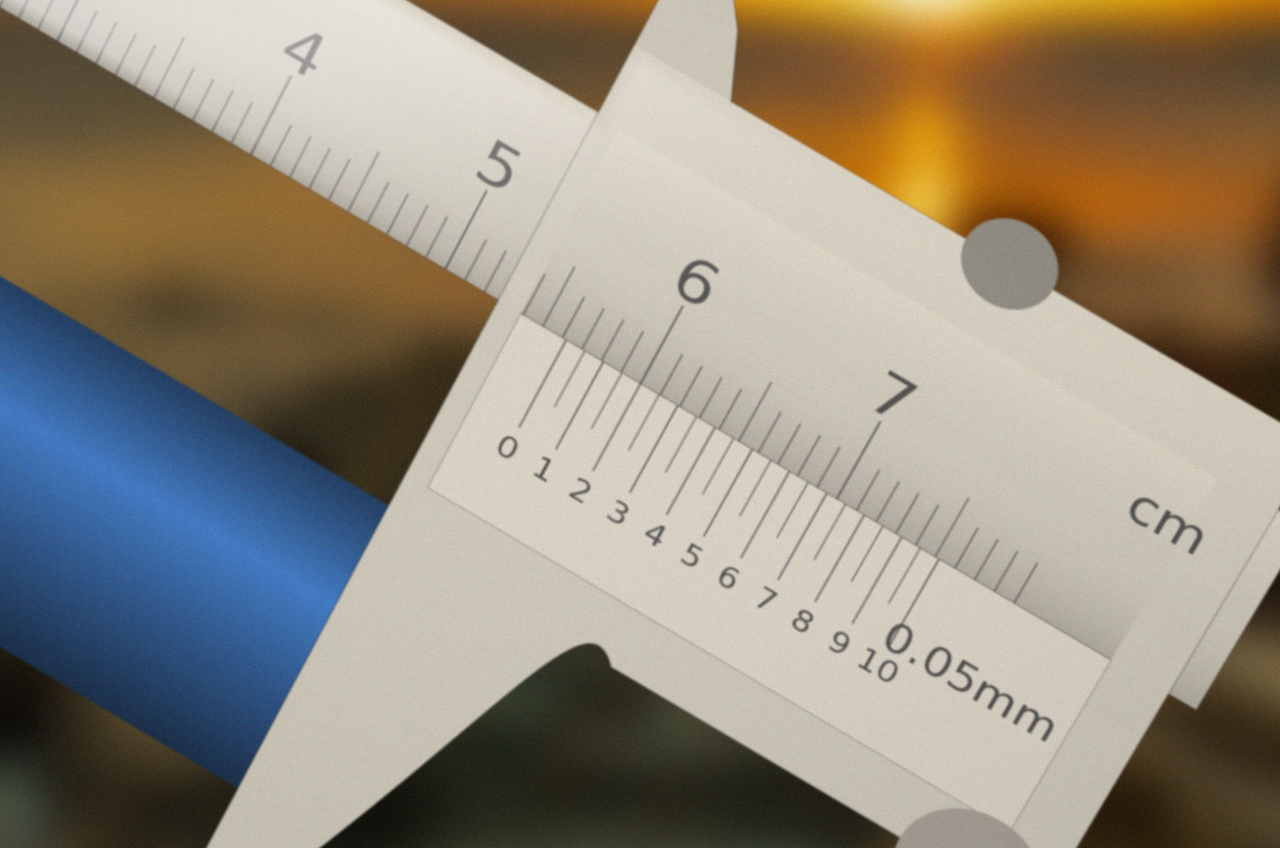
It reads 56.2 mm
